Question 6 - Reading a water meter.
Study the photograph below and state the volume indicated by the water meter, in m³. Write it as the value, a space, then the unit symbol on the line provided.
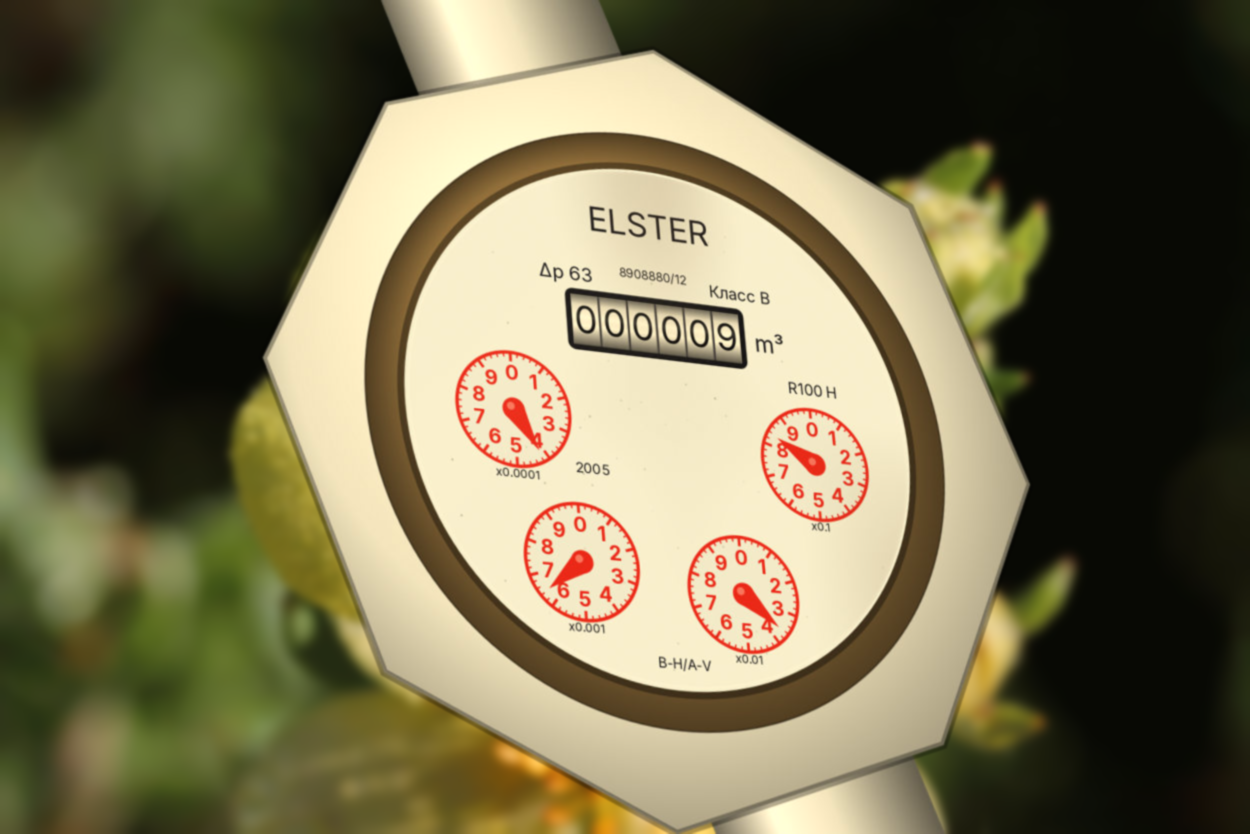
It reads 9.8364 m³
